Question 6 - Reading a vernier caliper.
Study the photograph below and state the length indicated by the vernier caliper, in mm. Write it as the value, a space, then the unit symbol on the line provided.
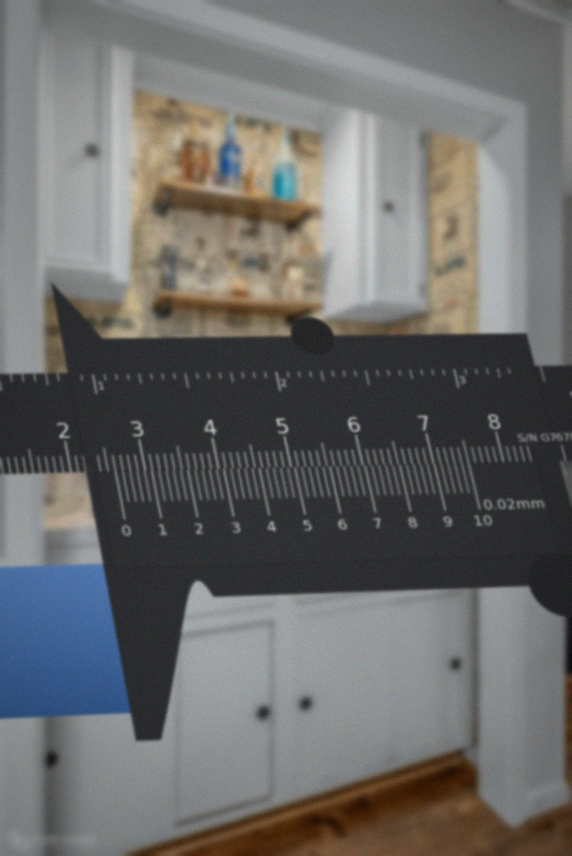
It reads 26.0 mm
